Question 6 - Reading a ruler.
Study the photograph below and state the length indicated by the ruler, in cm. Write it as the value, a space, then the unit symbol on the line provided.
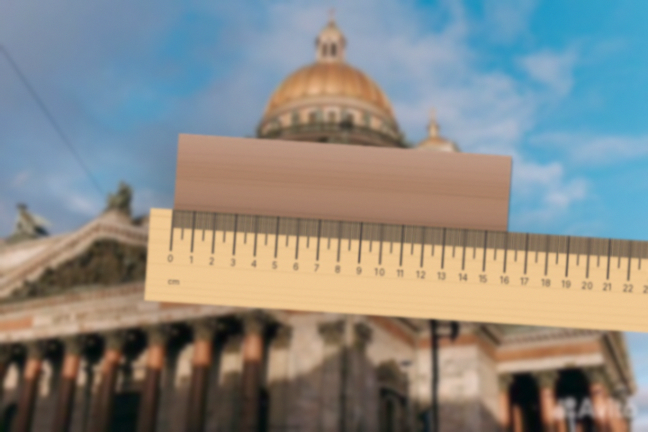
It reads 16 cm
